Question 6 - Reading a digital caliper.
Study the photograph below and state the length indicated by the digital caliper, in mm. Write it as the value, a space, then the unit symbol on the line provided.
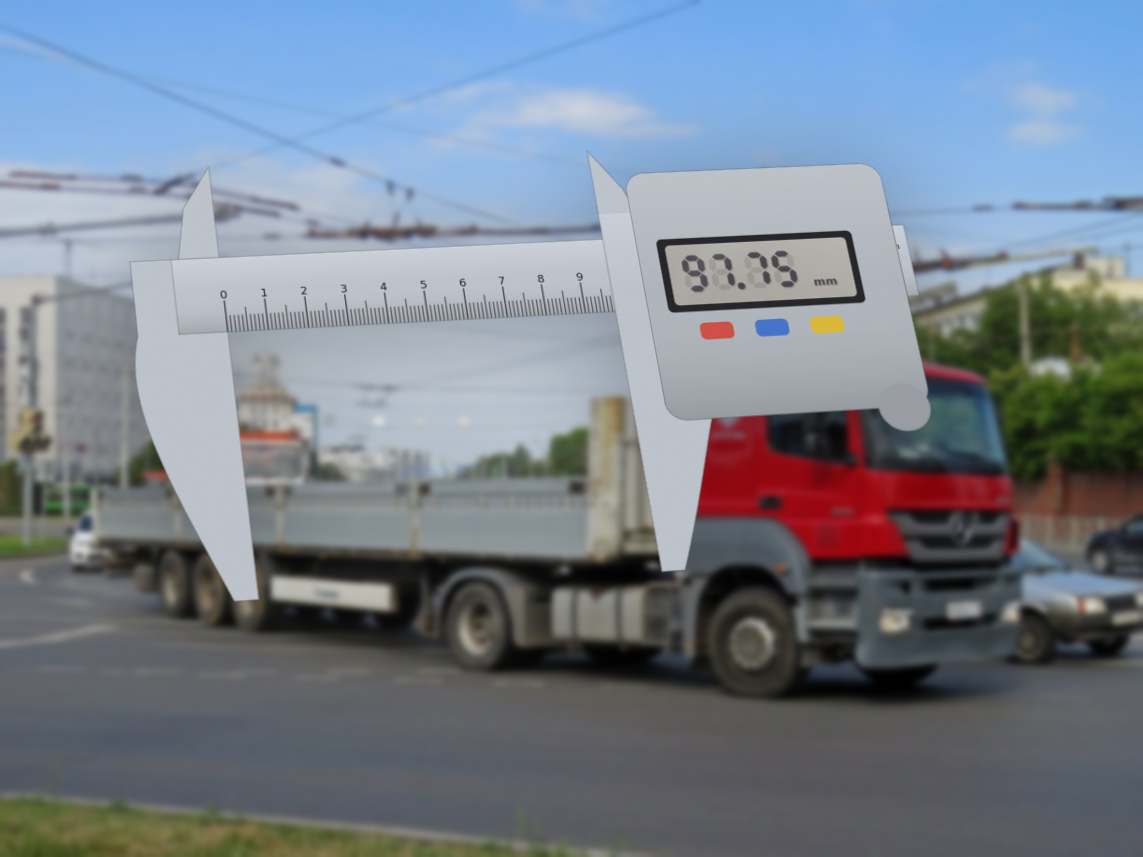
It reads 97.75 mm
